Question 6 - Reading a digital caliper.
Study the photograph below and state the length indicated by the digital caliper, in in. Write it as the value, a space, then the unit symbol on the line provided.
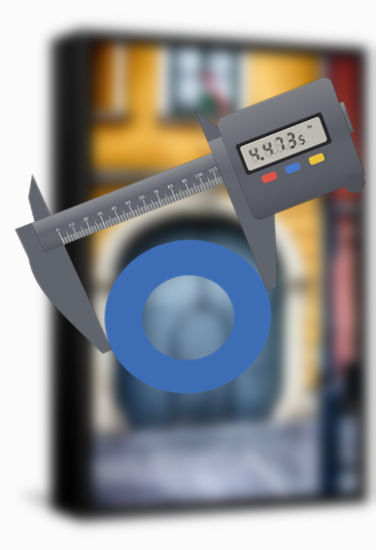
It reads 4.4735 in
